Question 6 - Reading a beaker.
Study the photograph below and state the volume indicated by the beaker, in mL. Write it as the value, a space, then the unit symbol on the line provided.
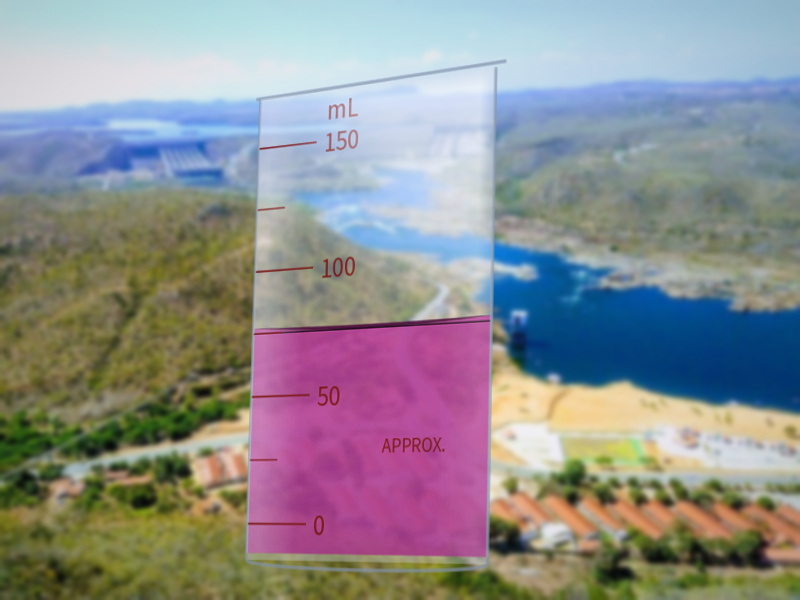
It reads 75 mL
